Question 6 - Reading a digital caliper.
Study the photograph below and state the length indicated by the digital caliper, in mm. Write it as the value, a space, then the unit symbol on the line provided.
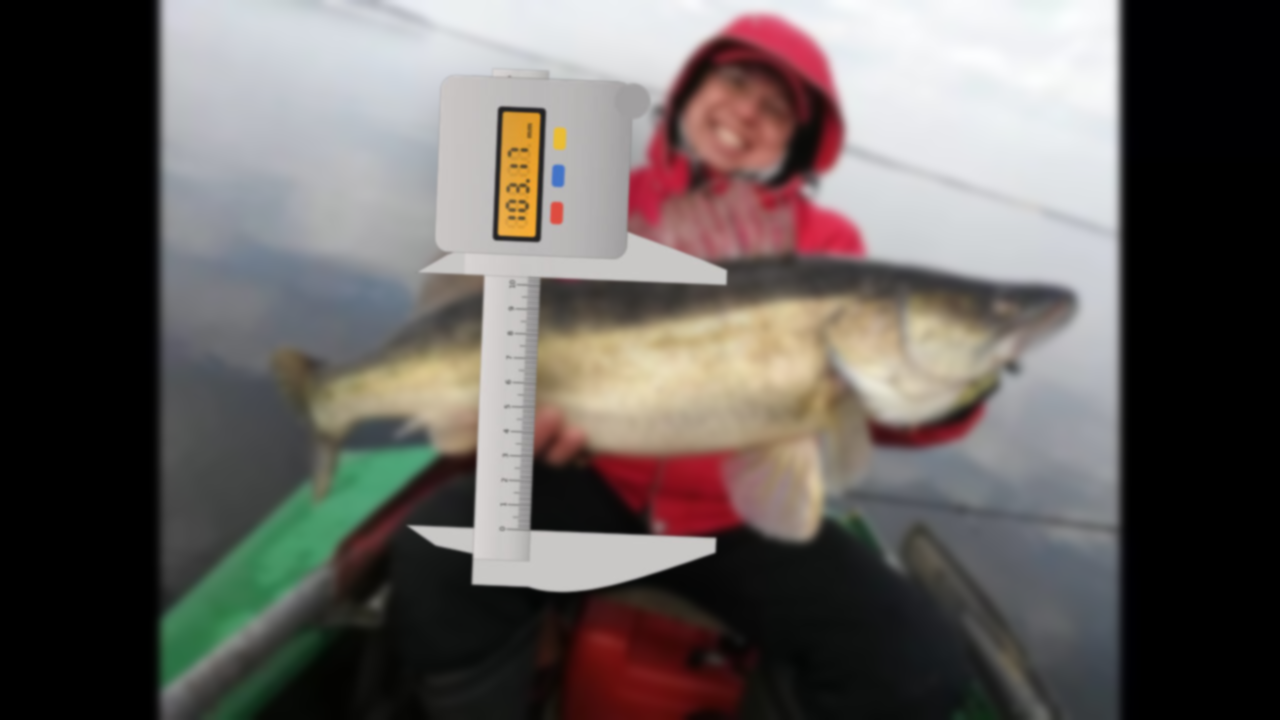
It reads 103.17 mm
